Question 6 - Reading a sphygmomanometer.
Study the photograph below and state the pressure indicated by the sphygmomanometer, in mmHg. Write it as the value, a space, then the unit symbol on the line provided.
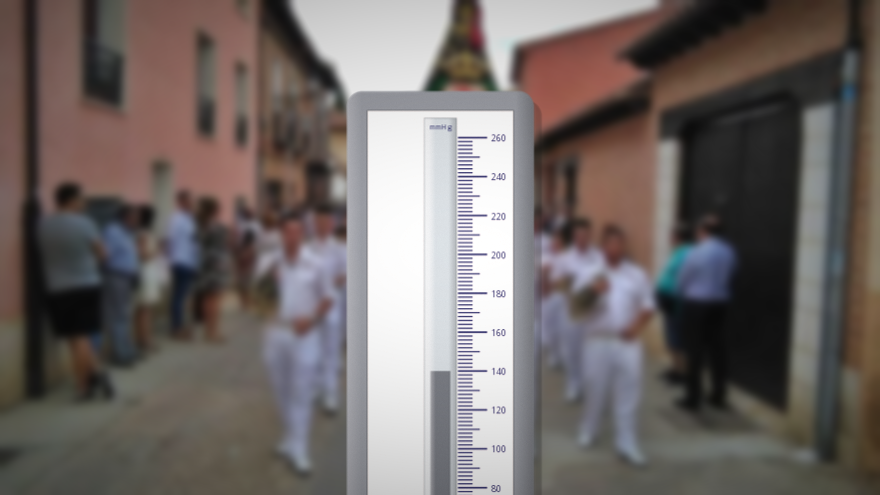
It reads 140 mmHg
